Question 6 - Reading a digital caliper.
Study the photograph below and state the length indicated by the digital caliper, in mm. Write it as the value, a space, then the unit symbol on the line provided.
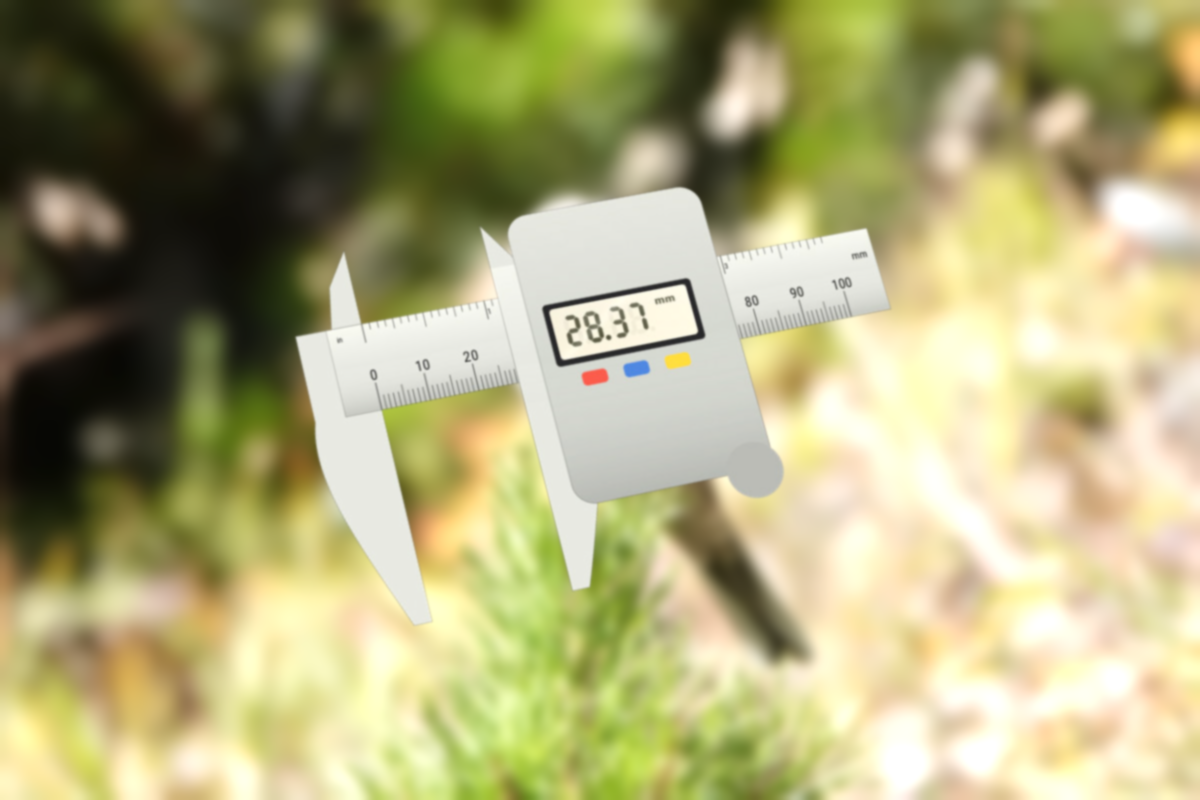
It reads 28.37 mm
